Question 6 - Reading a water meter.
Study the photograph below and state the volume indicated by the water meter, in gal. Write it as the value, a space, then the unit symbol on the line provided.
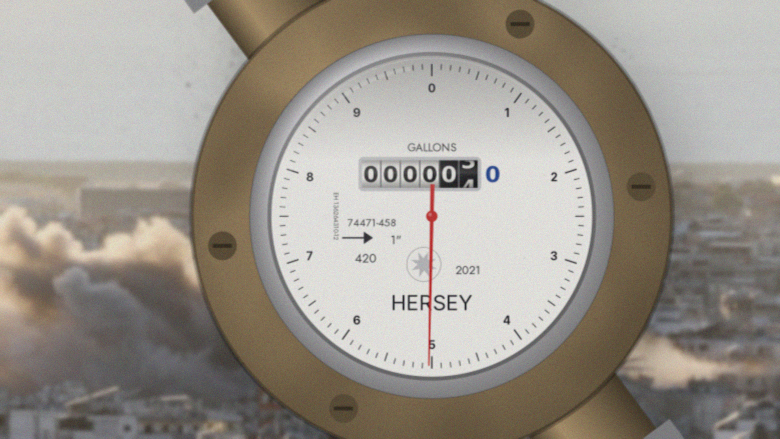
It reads 35.0 gal
